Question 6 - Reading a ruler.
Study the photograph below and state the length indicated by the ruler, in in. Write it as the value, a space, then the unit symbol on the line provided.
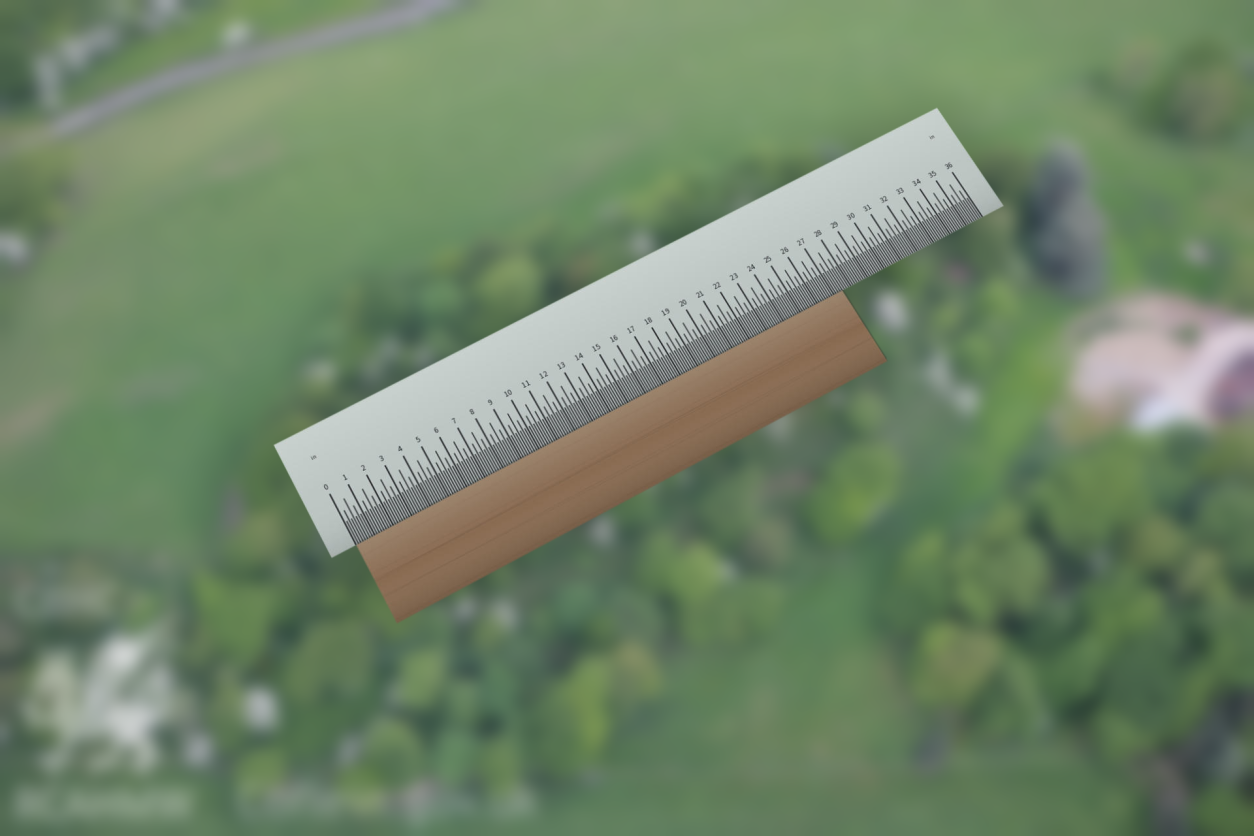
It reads 27.5 in
